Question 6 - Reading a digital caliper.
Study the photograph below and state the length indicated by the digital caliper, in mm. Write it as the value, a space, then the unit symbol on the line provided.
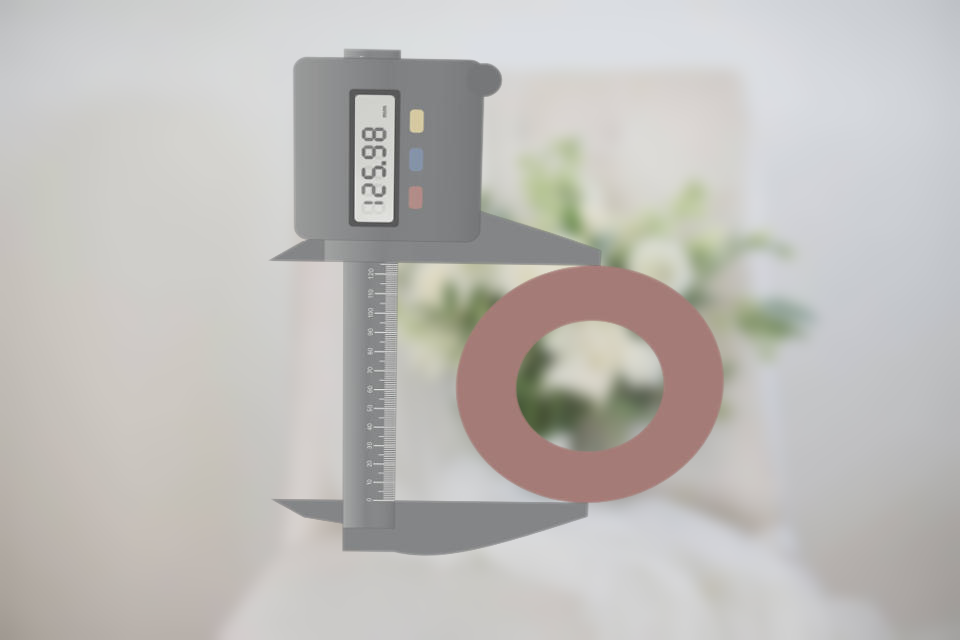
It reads 125.98 mm
